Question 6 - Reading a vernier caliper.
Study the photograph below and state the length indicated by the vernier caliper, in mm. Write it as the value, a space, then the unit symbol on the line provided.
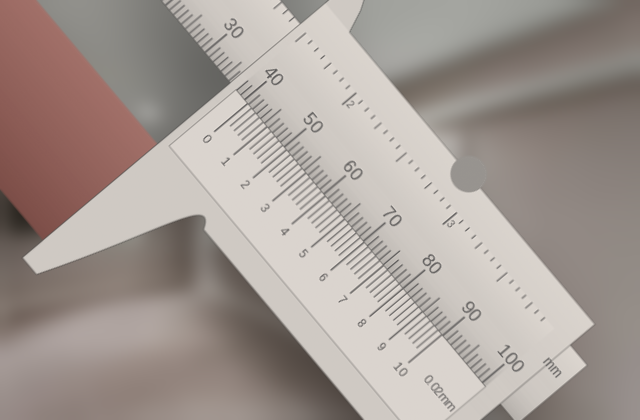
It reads 40.8 mm
